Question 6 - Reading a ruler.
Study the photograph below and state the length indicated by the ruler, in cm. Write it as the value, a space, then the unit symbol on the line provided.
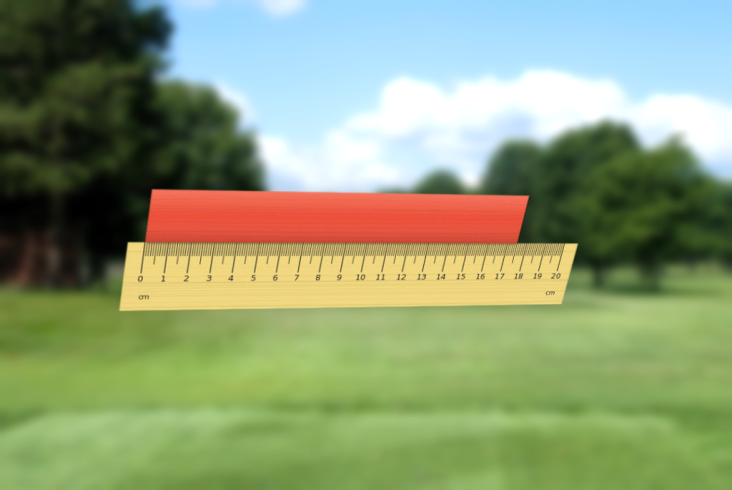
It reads 17.5 cm
